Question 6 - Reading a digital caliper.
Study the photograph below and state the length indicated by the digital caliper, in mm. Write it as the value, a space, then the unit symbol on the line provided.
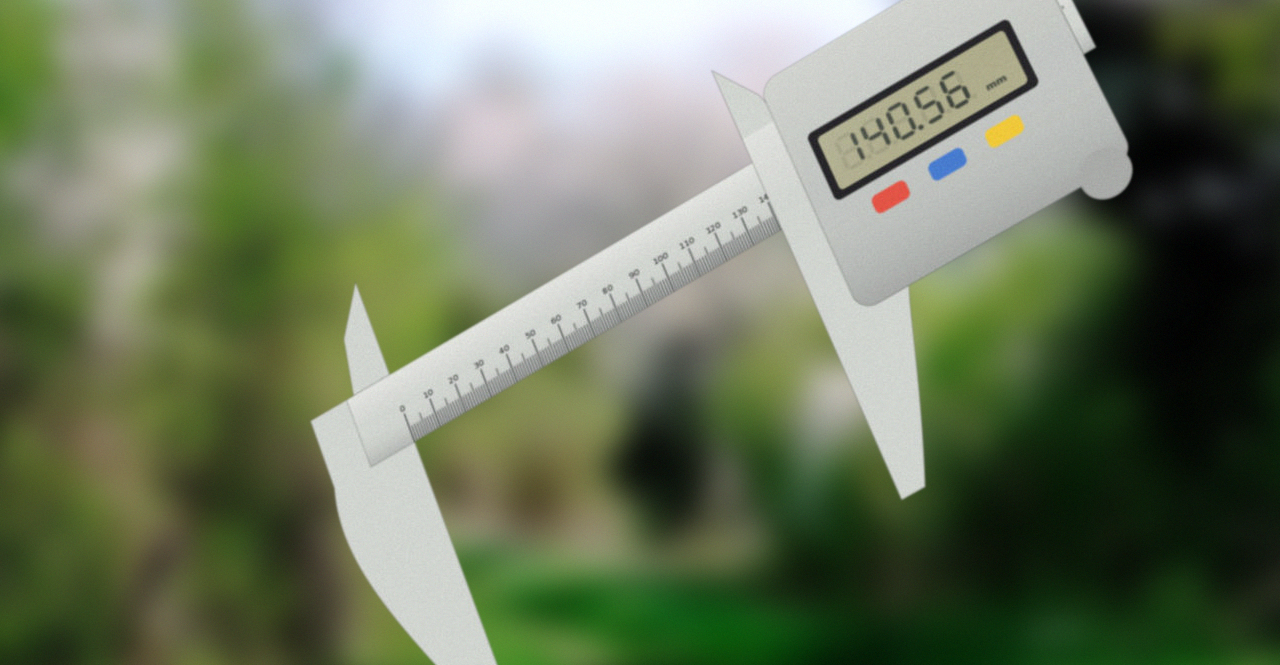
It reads 140.56 mm
